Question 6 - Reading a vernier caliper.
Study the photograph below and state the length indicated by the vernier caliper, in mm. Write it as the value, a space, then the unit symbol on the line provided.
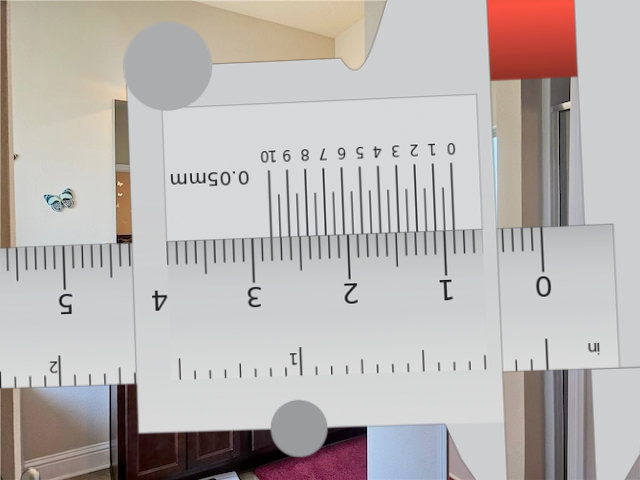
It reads 9.0 mm
